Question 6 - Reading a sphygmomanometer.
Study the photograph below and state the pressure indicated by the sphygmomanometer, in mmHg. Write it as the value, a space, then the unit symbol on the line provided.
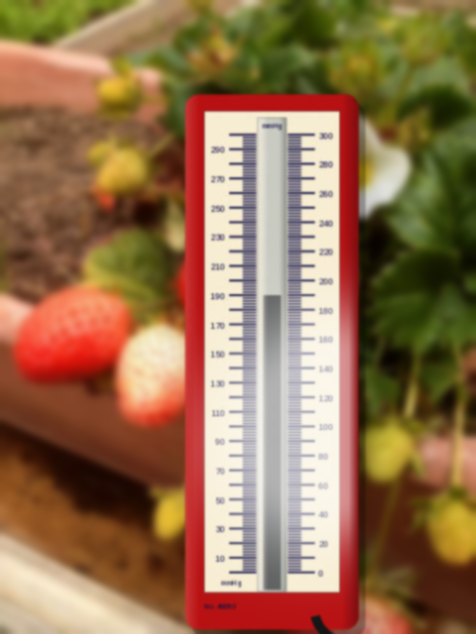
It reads 190 mmHg
